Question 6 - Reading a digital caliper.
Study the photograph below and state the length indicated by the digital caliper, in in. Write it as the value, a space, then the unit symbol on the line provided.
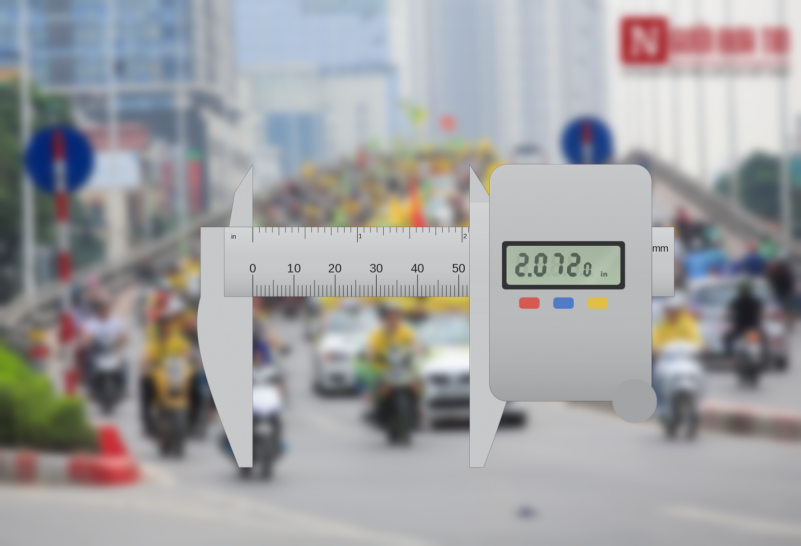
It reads 2.0720 in
